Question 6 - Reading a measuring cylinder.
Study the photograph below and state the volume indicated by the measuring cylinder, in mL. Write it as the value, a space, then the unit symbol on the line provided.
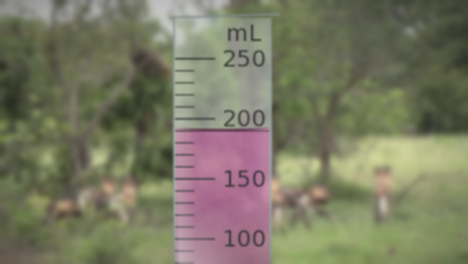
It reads 190 mL
